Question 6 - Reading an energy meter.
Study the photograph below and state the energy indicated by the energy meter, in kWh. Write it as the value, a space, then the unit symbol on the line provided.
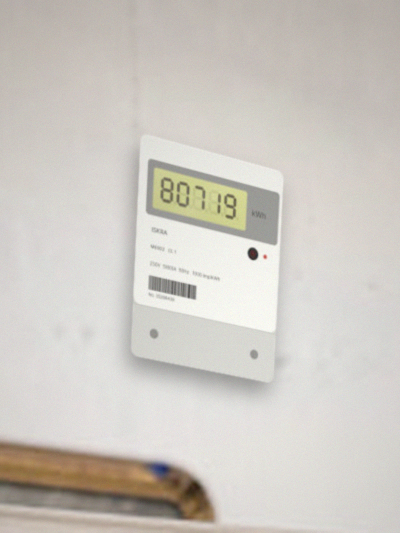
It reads 80719 kWh
